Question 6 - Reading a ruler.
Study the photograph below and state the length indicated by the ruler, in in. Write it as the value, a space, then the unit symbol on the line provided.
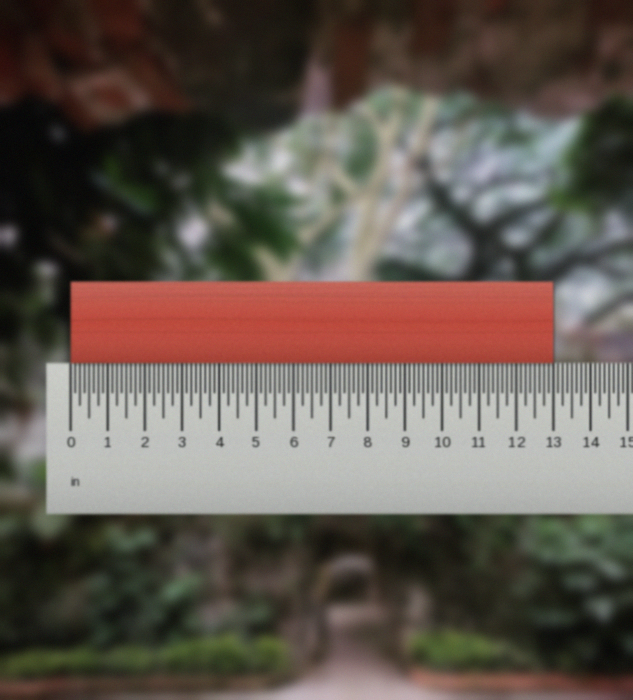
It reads 13 in
